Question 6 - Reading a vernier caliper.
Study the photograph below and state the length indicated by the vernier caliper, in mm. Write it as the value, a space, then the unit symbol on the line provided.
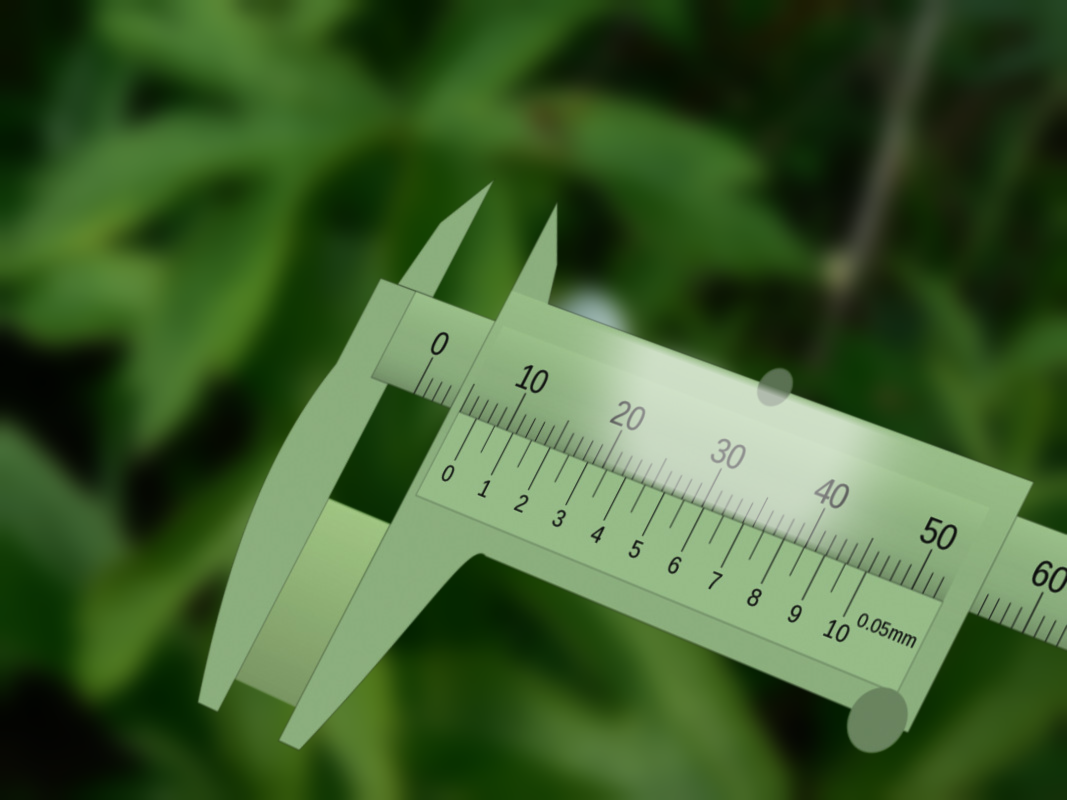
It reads 6.8 mm
